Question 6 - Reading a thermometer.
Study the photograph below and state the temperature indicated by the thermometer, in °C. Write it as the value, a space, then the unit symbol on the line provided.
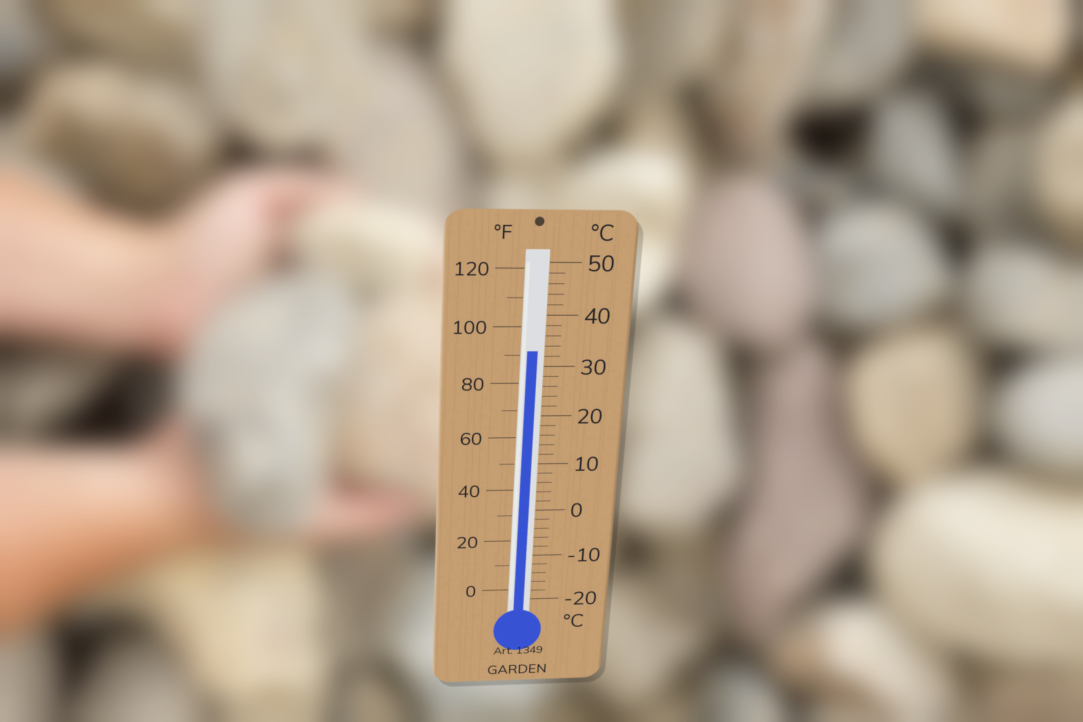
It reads 33 °C
